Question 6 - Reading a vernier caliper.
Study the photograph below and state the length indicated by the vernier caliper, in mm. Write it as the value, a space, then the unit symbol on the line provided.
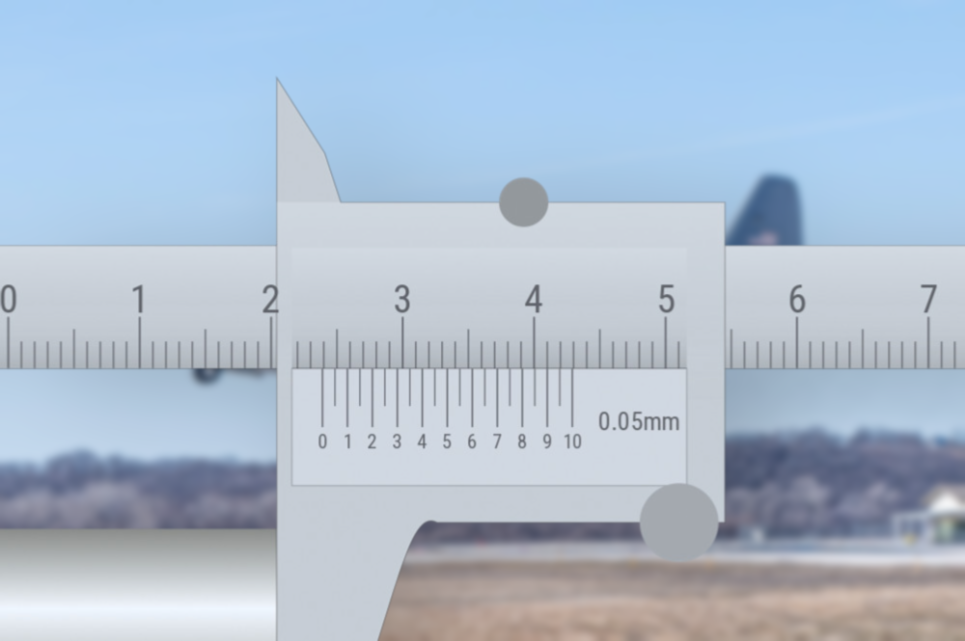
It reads 23.9 mm
